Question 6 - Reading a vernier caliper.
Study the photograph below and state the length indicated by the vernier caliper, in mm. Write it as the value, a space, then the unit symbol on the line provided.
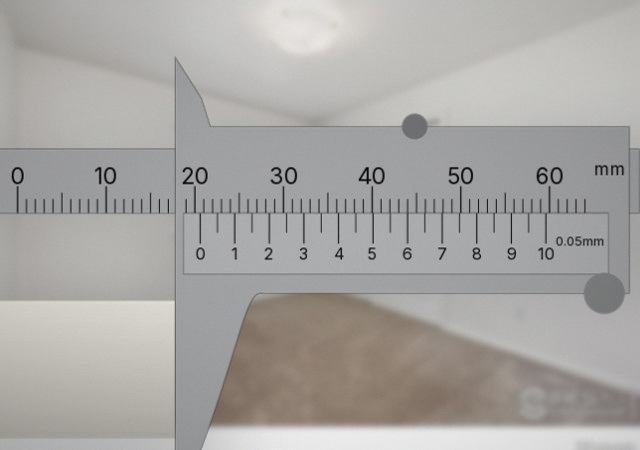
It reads 20.6 mm
